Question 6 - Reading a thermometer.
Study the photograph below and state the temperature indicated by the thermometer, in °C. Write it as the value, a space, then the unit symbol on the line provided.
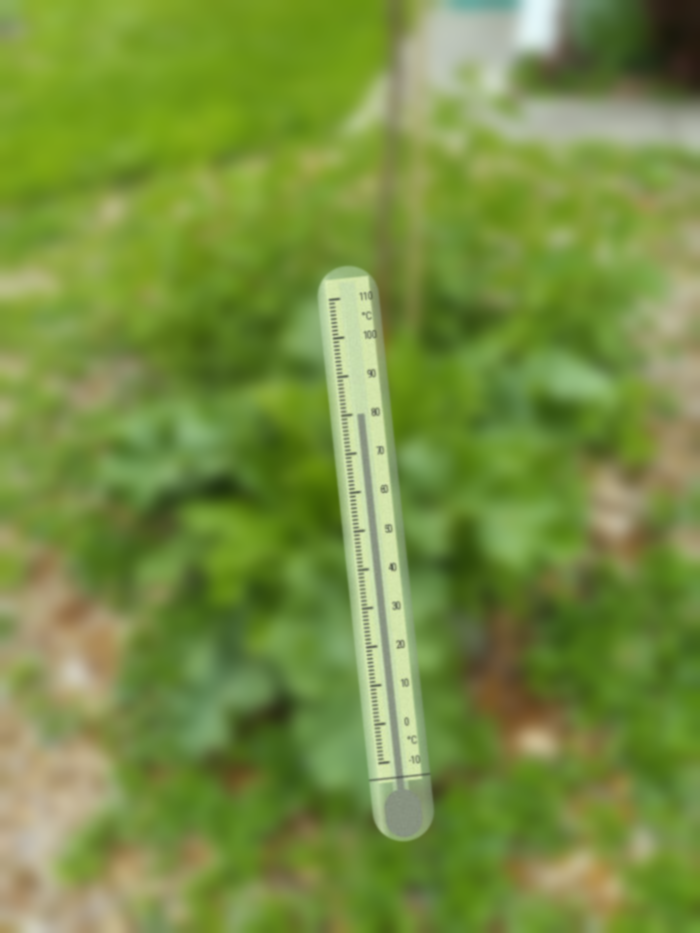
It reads 80 °C
